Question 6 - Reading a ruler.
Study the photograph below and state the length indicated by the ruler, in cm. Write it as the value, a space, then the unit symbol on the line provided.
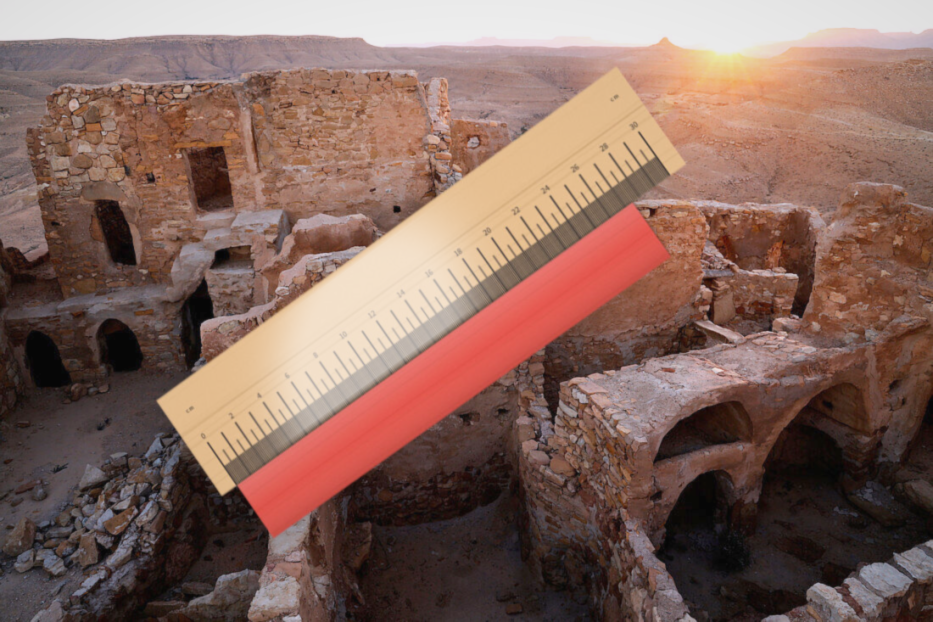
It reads 27.5 cm
